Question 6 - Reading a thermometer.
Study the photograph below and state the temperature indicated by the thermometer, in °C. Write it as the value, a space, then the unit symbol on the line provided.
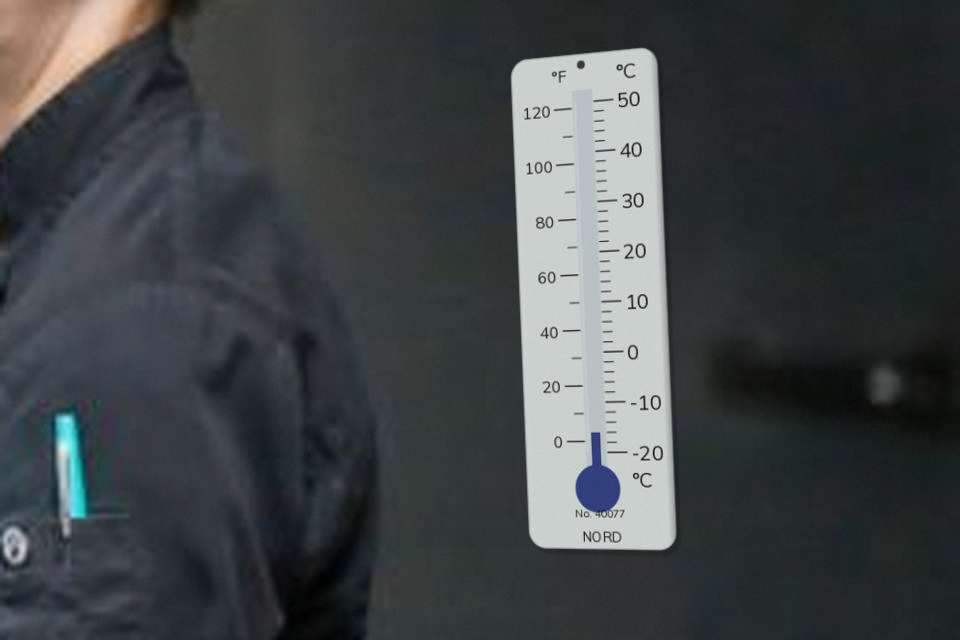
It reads -16 °C
